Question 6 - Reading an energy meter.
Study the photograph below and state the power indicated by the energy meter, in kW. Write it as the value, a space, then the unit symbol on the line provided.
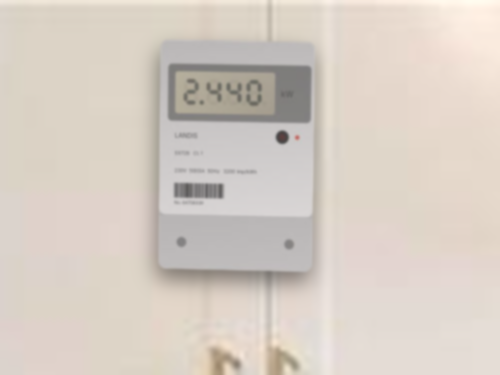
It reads 2.440 kW
